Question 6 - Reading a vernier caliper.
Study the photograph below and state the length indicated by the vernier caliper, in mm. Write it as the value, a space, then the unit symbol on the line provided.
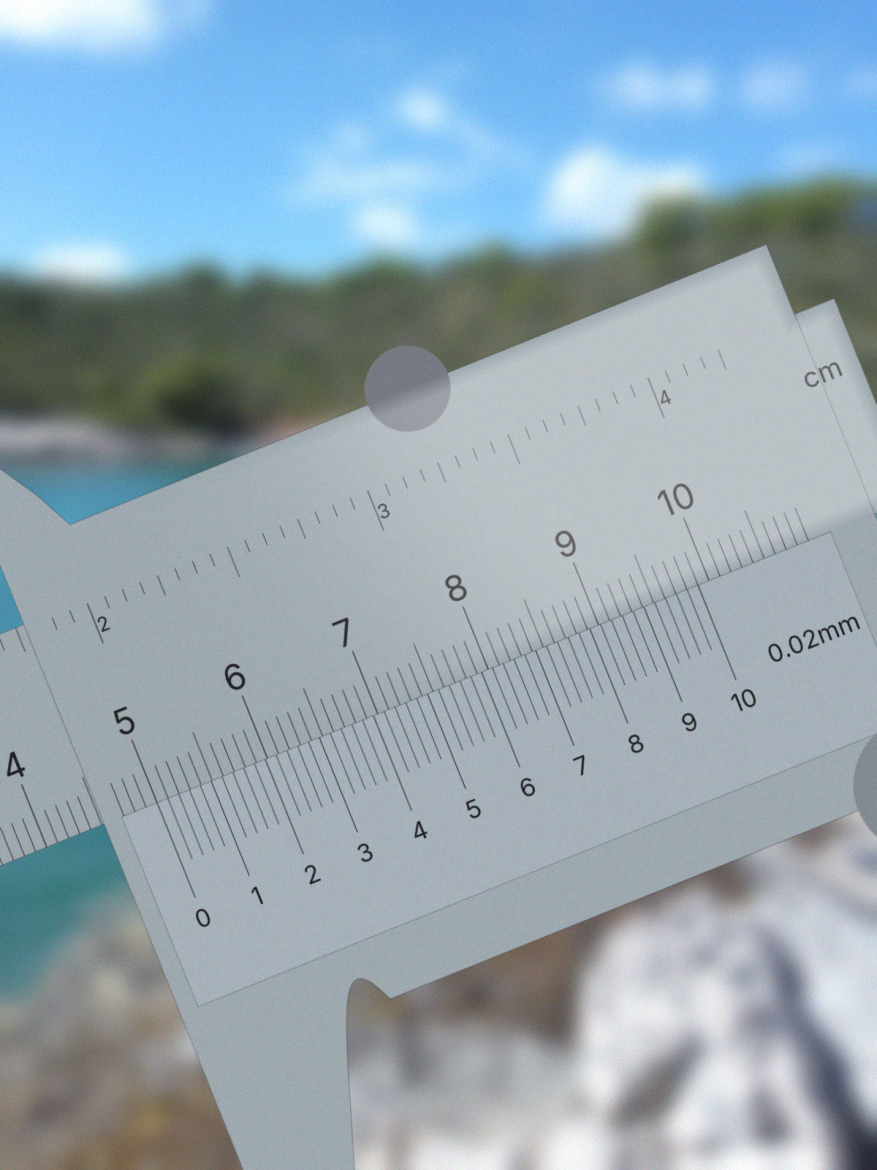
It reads 50.0 mm
